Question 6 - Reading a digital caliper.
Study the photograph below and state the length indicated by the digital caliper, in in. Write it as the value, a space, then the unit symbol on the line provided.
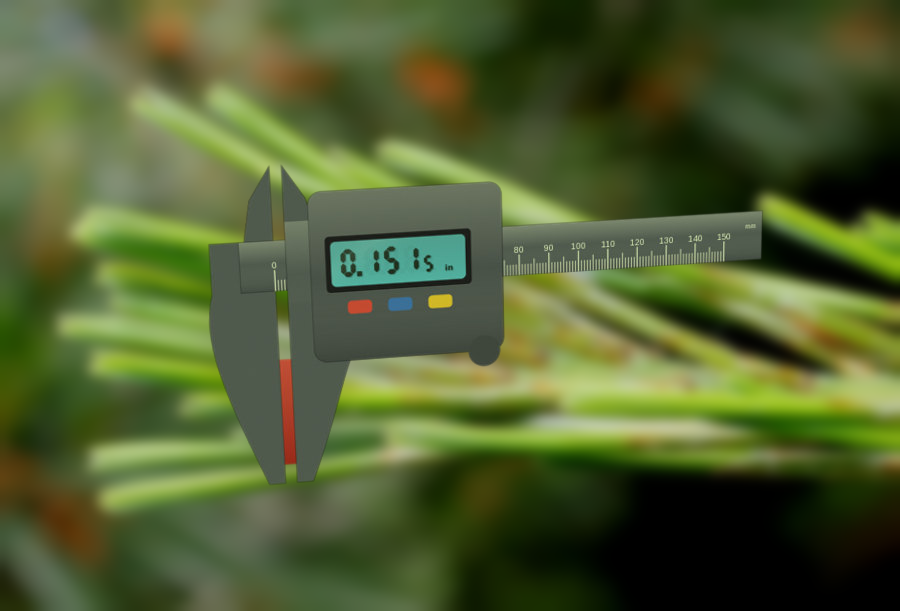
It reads 0.1515 in
